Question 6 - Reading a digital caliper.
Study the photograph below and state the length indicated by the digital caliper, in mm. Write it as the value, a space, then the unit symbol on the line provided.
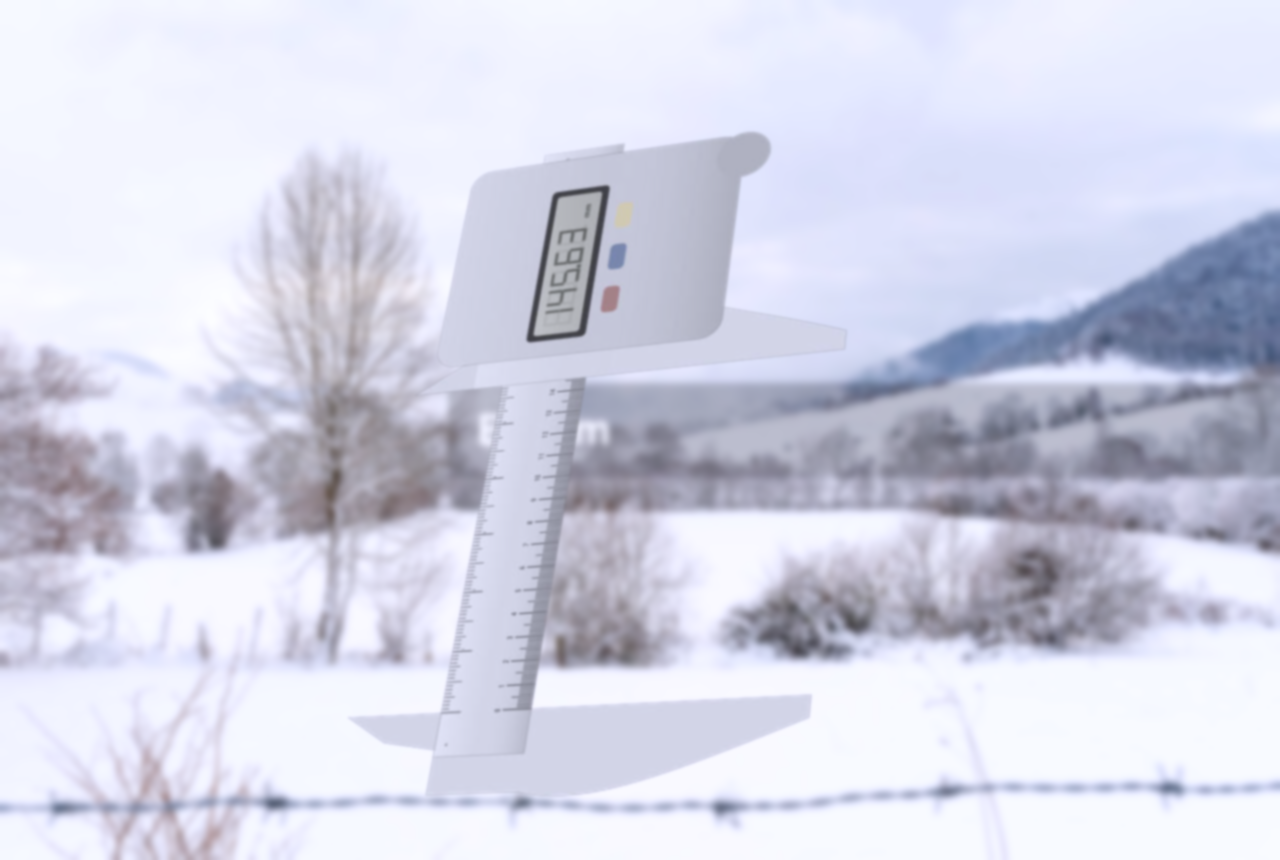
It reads 145.63 mm
